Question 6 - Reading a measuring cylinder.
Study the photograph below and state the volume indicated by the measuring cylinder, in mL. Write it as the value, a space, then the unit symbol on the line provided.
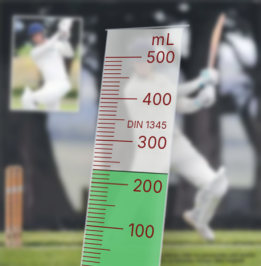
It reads 230 mL
